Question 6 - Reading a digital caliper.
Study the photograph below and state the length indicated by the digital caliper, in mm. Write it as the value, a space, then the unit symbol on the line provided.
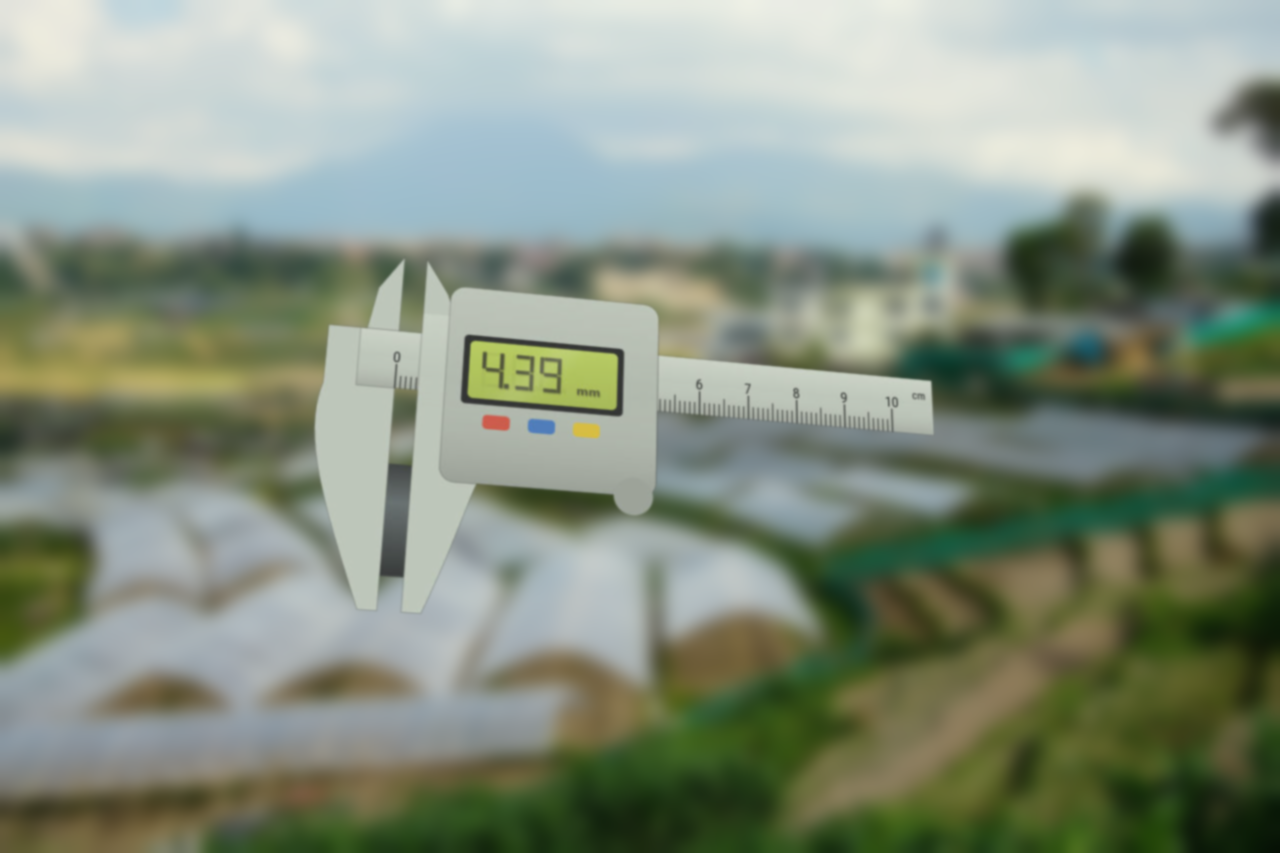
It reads 4.39 mm
